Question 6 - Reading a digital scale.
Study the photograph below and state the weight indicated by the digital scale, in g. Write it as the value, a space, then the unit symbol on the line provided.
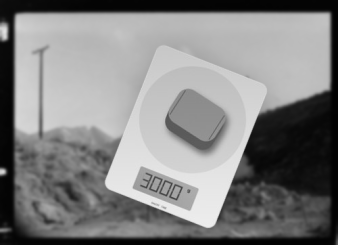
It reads 3000 g
